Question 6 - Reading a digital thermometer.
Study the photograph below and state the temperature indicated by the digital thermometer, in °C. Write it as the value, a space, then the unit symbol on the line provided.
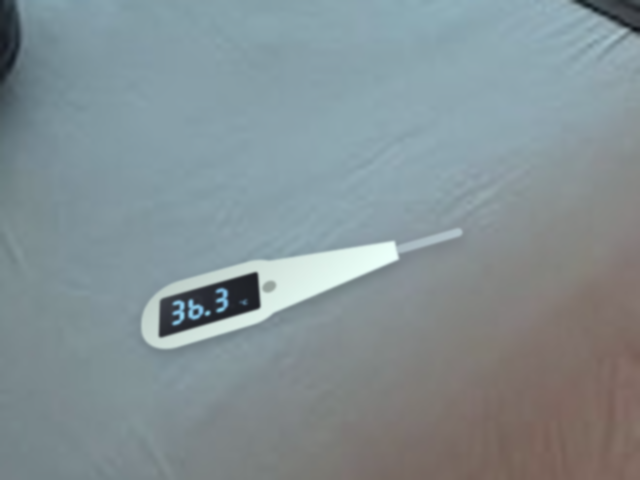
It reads 36.3 °C
